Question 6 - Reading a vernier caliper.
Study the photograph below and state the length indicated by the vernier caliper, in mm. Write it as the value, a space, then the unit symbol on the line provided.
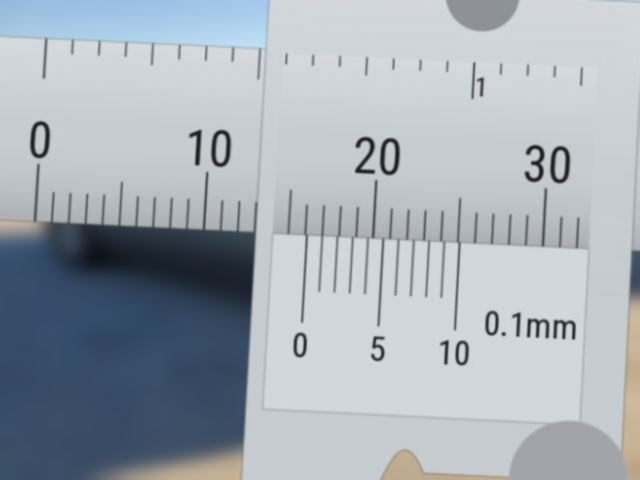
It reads 16.1 mm
